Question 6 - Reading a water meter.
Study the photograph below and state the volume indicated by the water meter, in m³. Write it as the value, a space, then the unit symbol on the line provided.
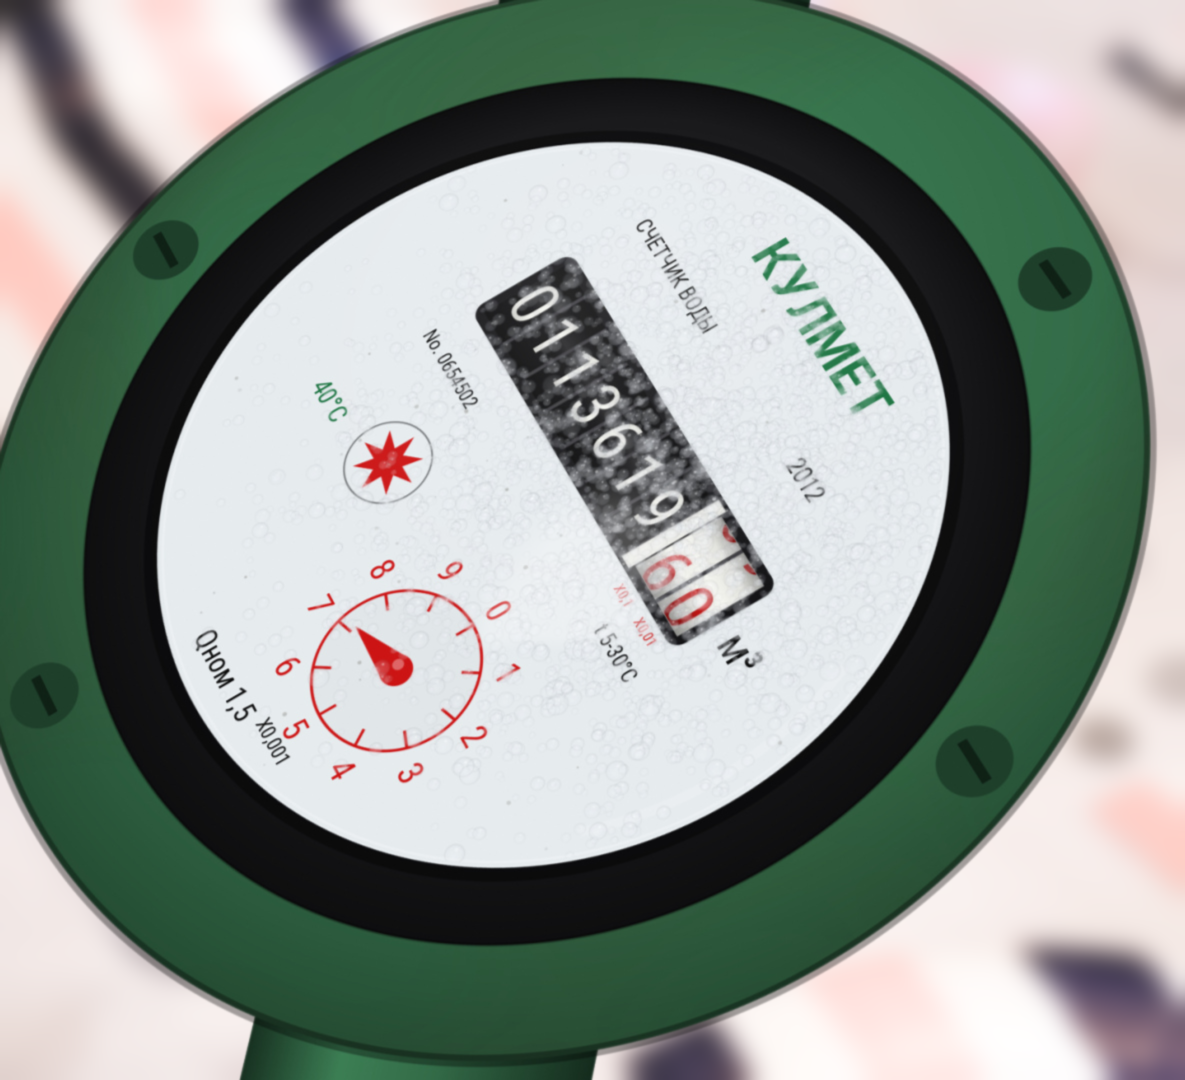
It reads 113619.597 m³
